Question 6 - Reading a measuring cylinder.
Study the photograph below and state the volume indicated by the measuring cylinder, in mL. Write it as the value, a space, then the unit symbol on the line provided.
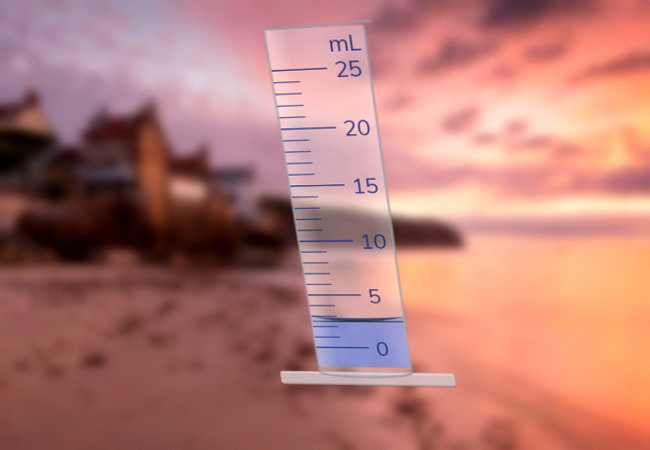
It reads 2.5 mL
